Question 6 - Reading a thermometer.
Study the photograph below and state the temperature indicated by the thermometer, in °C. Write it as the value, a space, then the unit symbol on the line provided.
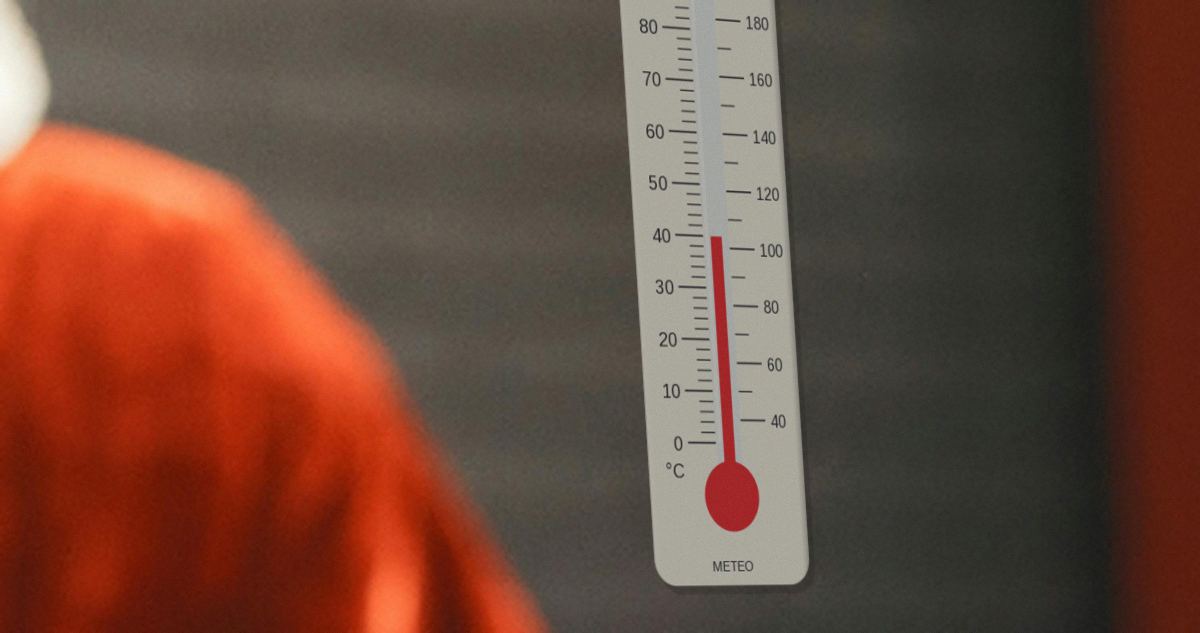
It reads 40 °C
